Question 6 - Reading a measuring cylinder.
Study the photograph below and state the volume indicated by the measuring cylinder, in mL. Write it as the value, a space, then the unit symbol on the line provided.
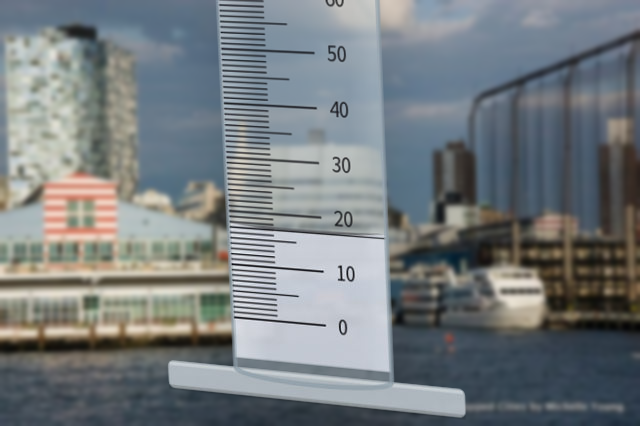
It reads 17 mL
